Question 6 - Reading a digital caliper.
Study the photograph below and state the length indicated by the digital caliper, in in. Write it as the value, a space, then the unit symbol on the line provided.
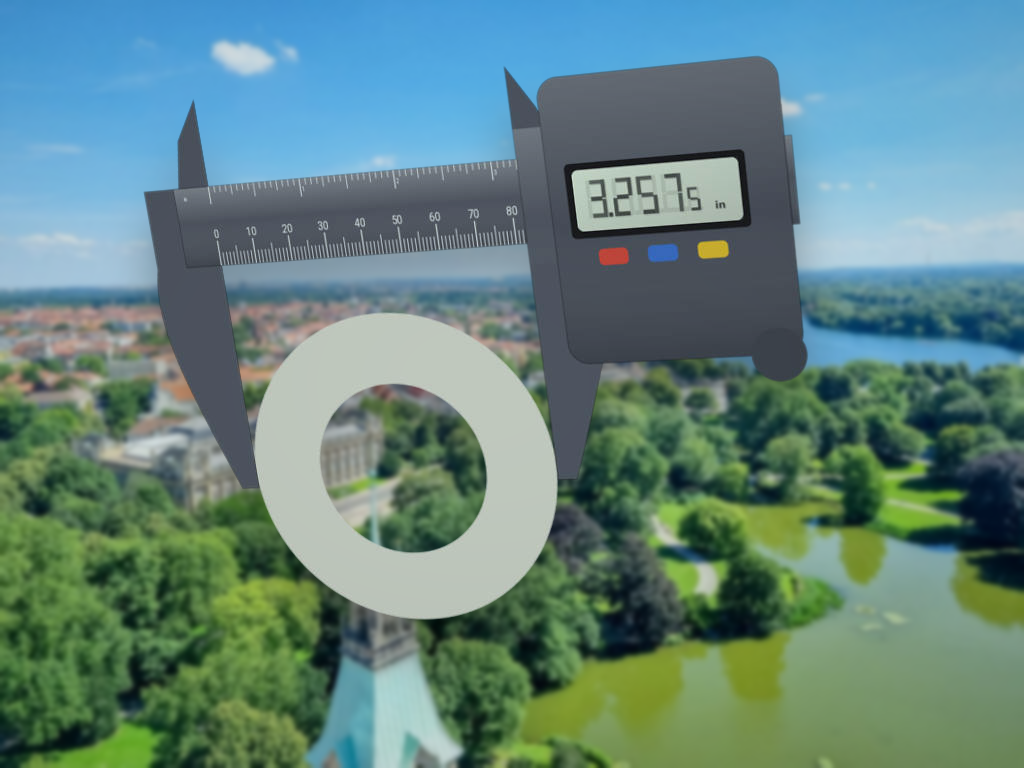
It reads 3.2575 in
